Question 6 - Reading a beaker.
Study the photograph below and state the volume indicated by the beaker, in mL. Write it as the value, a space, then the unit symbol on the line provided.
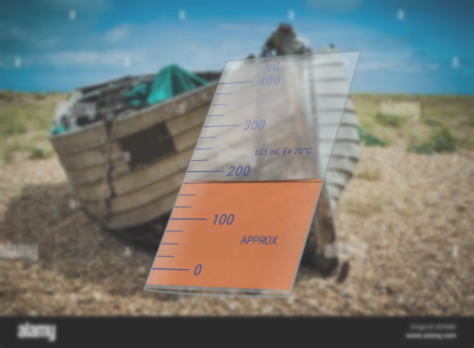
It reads 175 mL
